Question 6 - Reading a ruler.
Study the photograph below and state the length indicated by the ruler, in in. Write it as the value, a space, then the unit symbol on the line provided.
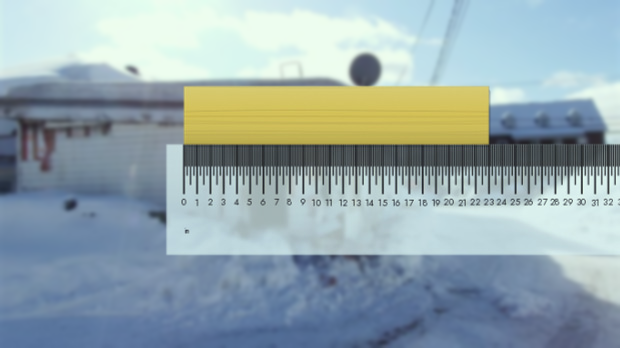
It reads 23 in
